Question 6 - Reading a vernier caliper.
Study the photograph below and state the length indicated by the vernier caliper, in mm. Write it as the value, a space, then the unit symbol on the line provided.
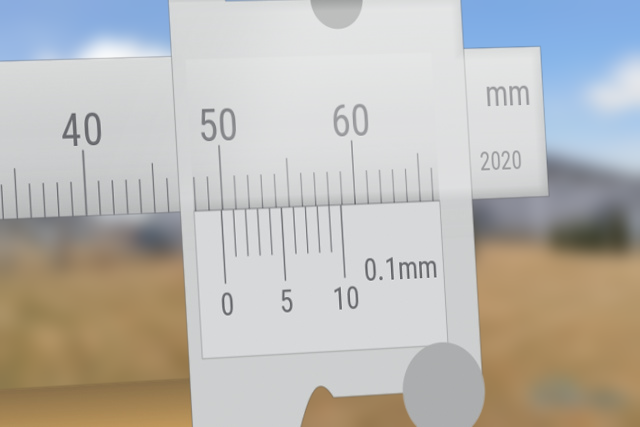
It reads 49.9 mm
